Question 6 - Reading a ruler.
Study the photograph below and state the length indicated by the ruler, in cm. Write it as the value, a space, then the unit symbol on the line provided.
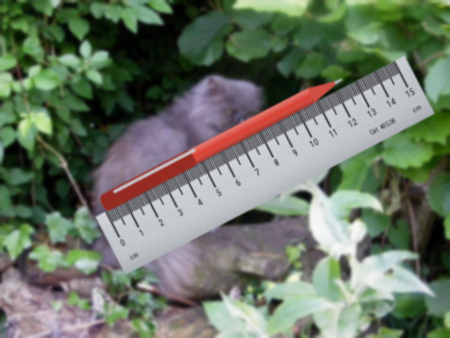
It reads 12.5 cm
